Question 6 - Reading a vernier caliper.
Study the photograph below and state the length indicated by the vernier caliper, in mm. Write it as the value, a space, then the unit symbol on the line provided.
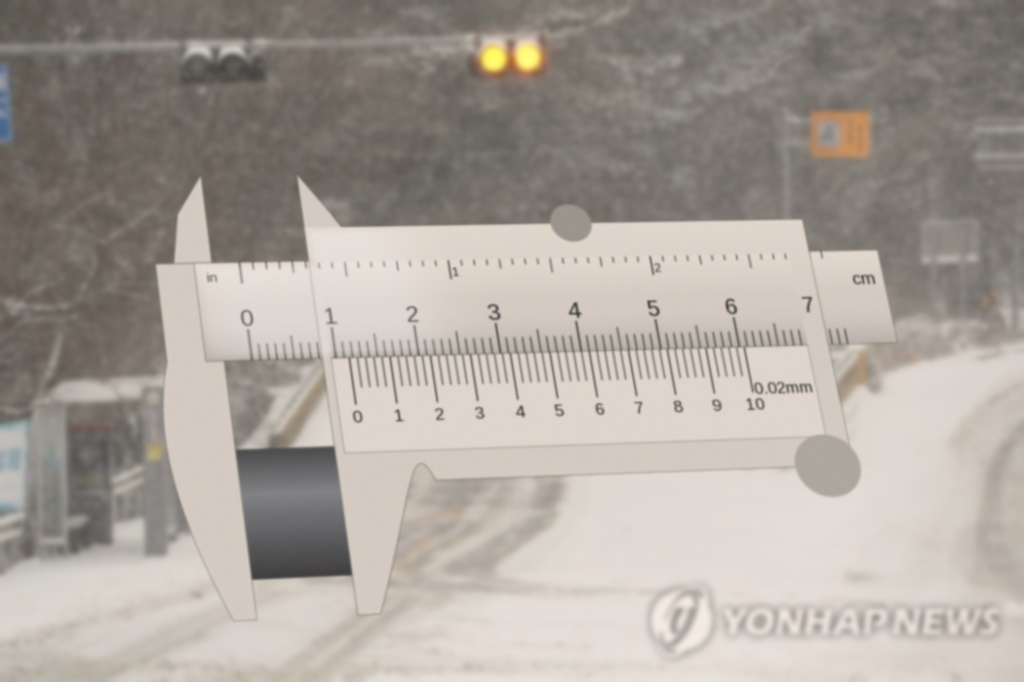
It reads 11.6 mm
